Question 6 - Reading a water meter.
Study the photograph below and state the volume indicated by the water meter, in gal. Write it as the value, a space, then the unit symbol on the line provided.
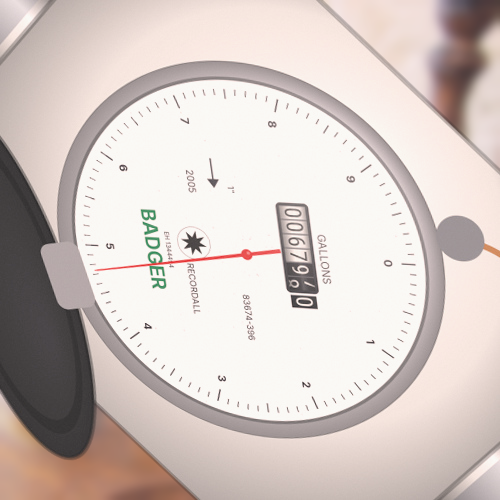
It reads 67974.7 gal
